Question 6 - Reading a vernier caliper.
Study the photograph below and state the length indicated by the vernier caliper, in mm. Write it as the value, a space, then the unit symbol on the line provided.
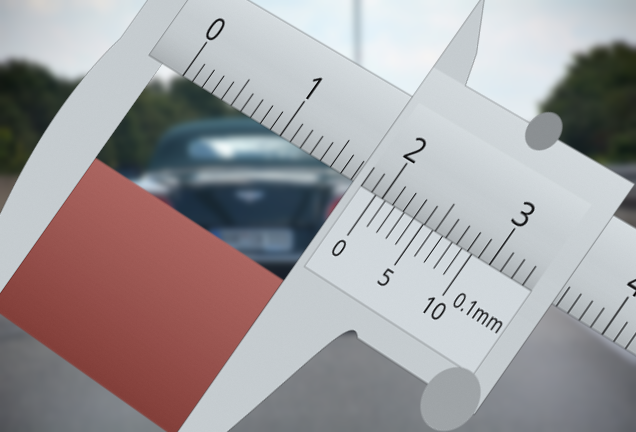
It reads 19.4 mm
